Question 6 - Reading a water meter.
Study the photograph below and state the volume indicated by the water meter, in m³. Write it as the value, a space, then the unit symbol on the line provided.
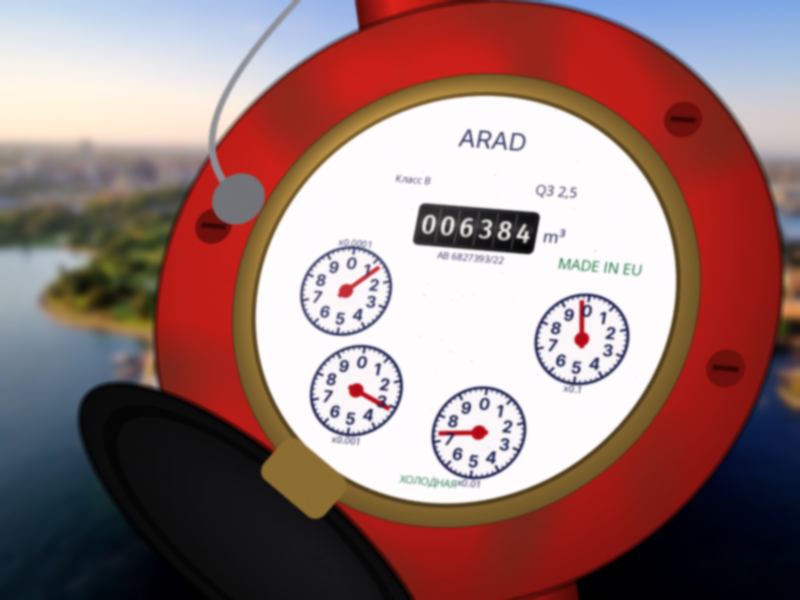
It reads 6383.9731 m³
